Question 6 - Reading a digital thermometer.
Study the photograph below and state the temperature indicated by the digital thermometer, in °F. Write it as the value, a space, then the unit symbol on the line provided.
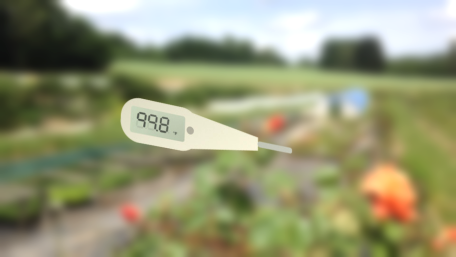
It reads 99.8 °F
